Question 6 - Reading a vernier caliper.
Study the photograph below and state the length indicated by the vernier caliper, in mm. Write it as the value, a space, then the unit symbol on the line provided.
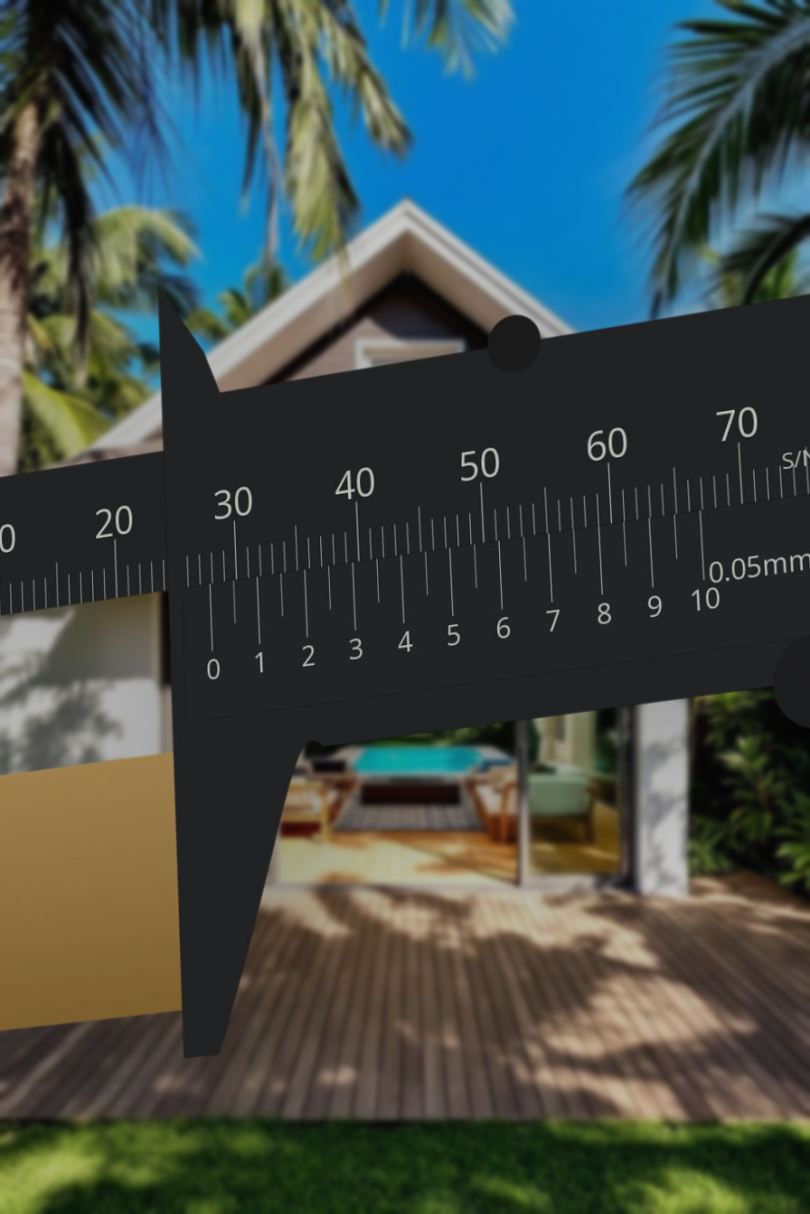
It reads 27.8 mm
